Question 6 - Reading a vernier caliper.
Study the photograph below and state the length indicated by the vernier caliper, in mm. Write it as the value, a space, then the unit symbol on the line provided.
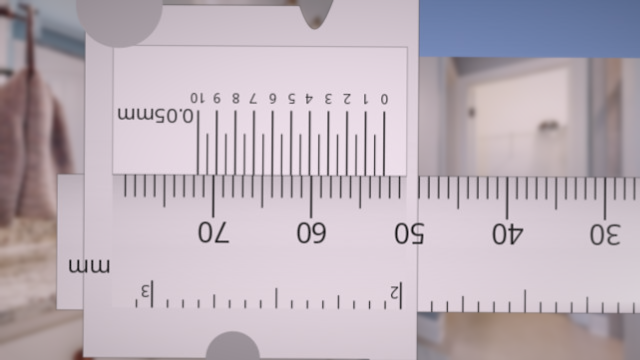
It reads 52.6 mm
